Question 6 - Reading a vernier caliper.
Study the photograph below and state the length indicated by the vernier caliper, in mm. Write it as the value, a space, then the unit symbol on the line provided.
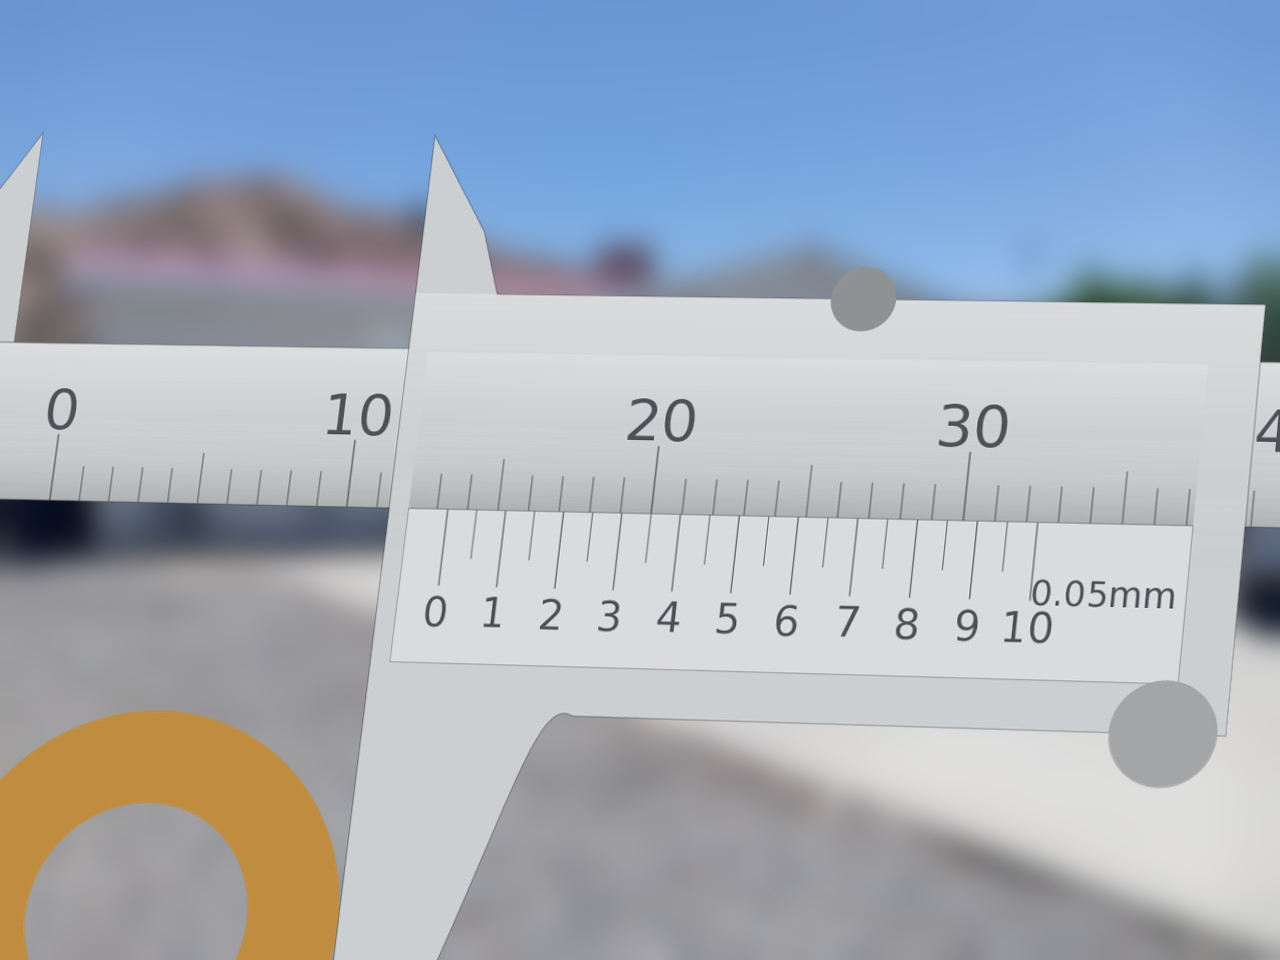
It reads 13.35 mm
